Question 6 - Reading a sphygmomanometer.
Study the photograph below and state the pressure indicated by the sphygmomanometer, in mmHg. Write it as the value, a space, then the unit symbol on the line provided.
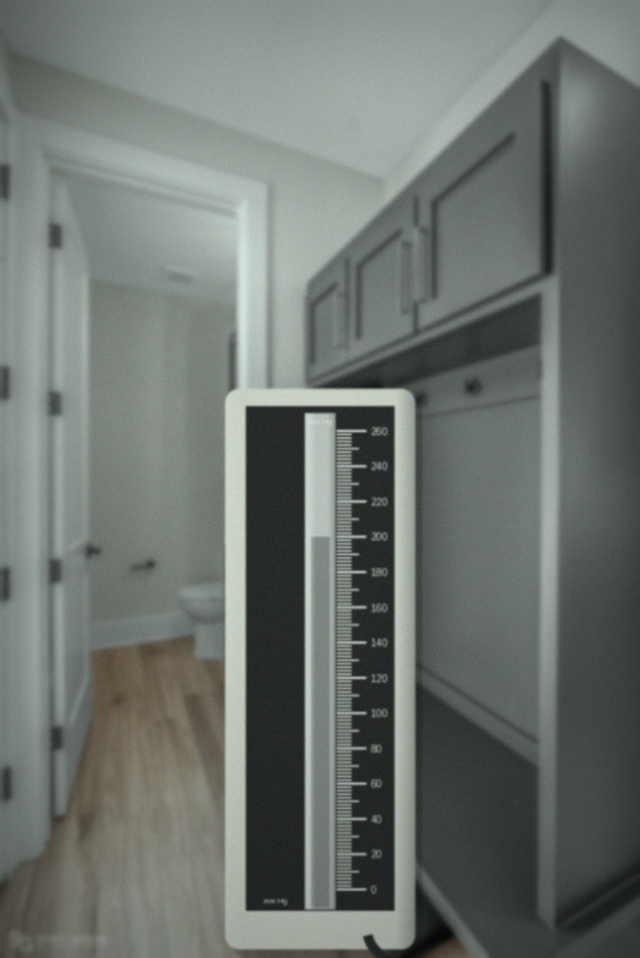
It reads 200 mmHg
